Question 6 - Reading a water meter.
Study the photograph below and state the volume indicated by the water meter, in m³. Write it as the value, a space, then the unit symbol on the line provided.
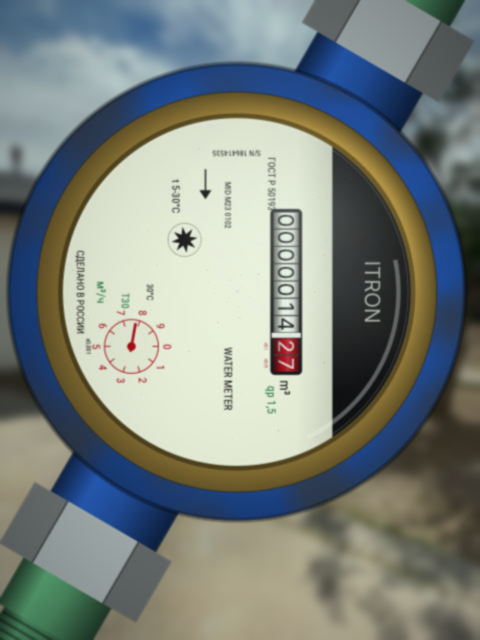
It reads 14.277 m³
